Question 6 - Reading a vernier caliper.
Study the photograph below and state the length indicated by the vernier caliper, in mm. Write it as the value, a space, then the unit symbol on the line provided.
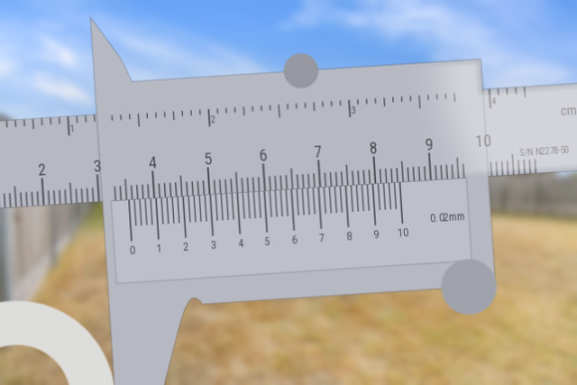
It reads 35.4 mm
